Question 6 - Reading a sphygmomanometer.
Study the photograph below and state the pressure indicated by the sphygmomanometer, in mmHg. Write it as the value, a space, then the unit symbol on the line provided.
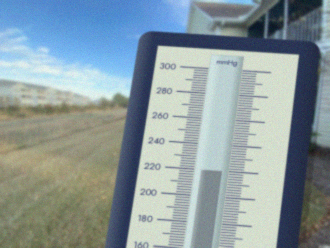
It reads 220 mmHg
